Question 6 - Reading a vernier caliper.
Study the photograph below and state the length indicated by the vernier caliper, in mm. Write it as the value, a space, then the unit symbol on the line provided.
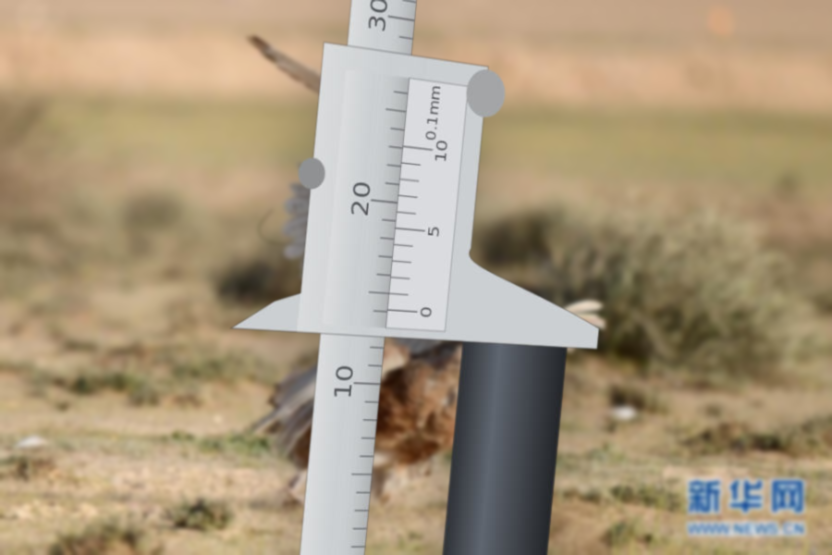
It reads 14.1 mm
